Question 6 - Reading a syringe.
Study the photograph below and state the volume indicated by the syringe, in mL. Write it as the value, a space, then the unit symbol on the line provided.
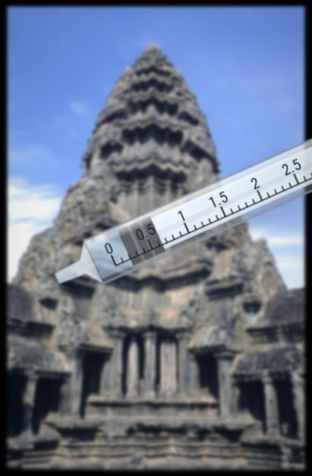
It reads 0.2 mL
